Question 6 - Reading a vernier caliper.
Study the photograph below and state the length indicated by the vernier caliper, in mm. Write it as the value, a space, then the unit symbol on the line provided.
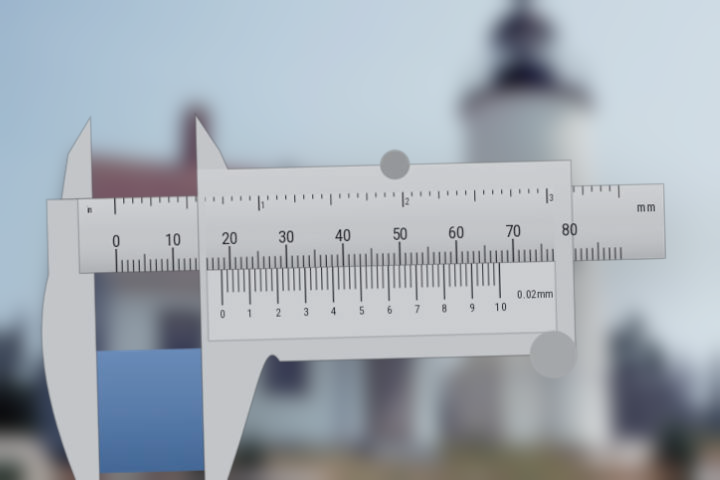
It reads 18.5 mm
